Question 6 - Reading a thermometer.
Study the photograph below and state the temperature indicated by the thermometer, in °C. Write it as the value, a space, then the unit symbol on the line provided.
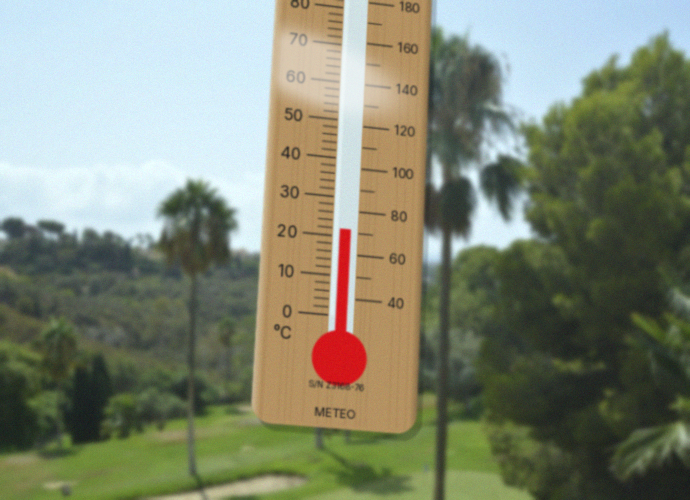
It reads 22 °C
